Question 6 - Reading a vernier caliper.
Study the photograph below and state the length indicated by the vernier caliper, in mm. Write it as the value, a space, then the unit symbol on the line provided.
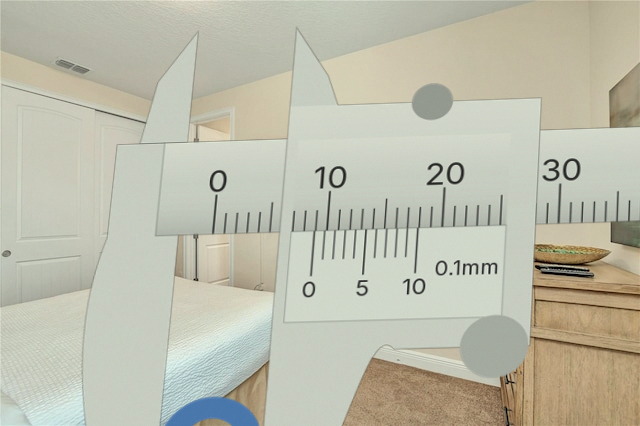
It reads 8.9 mm
